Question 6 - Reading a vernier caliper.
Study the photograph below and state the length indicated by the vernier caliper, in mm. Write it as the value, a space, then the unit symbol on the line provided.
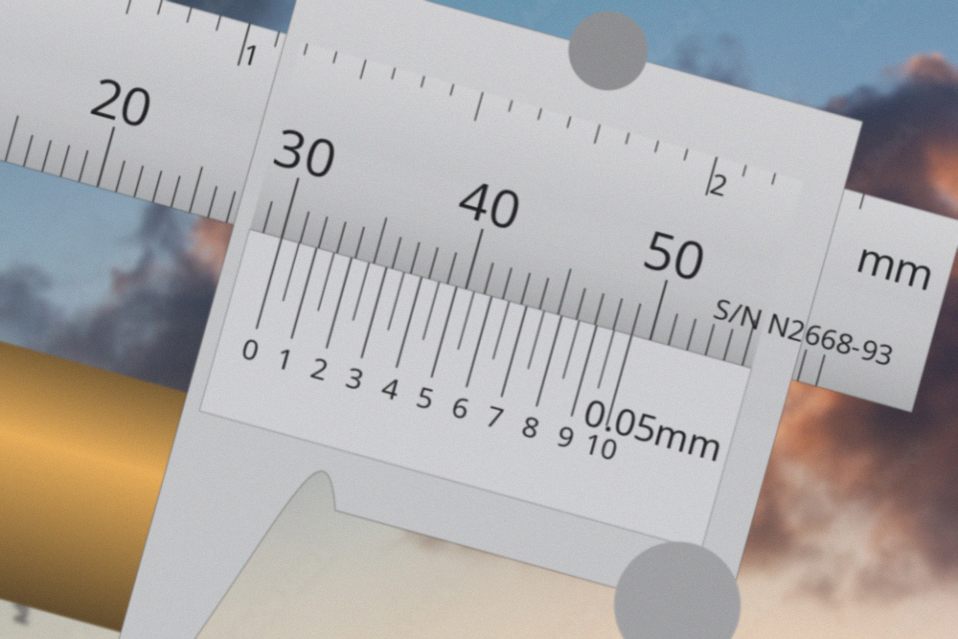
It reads 30.0 mm
